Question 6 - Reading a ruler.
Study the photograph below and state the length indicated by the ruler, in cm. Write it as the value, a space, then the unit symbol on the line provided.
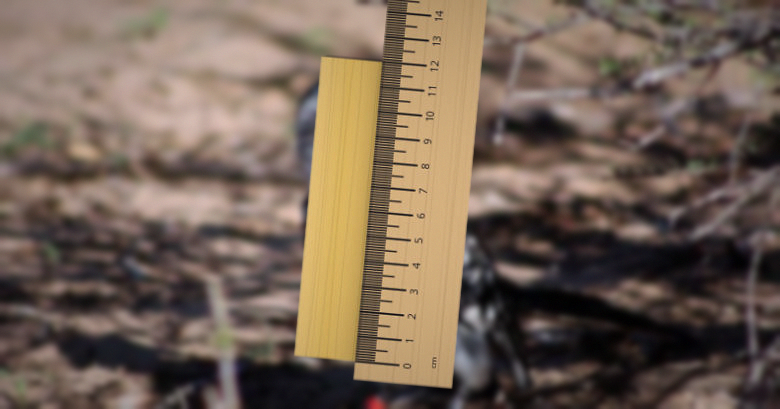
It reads 12 cm
